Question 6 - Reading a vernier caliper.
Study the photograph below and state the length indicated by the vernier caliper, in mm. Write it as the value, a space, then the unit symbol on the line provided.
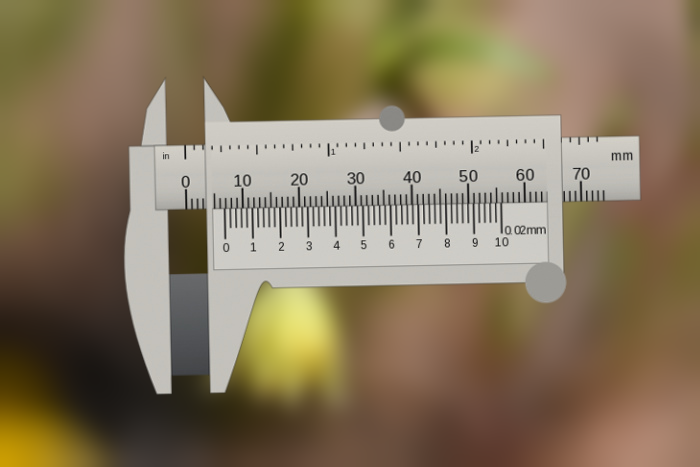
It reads 6.8 mm
